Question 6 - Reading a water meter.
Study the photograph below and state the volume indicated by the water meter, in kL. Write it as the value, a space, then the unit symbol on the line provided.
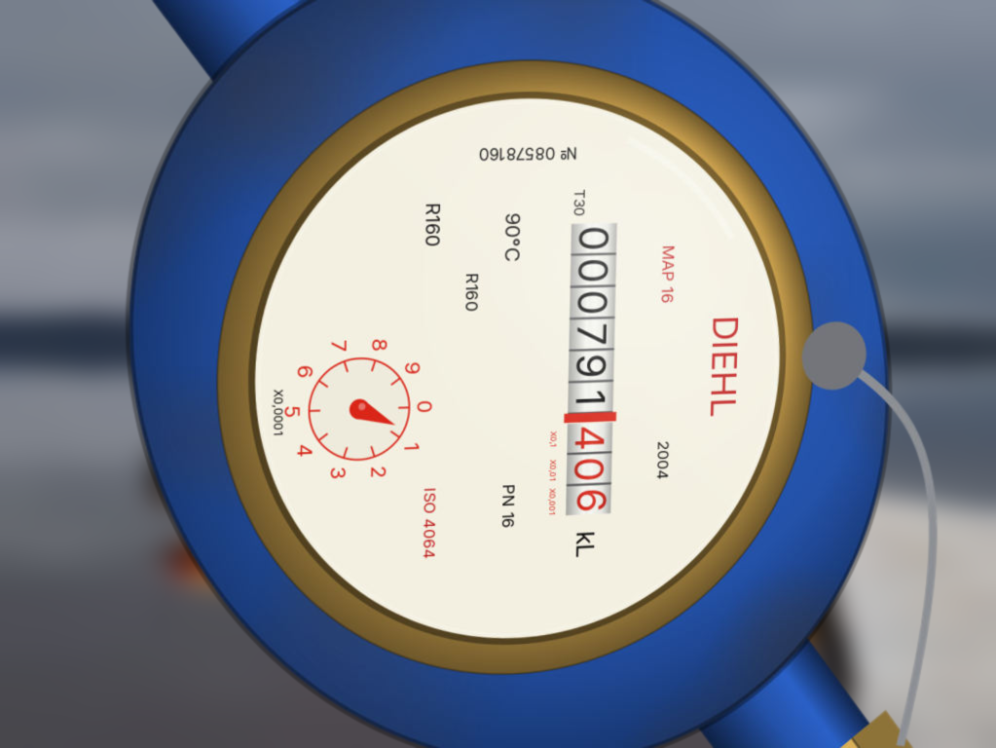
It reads 791.4060 kL
